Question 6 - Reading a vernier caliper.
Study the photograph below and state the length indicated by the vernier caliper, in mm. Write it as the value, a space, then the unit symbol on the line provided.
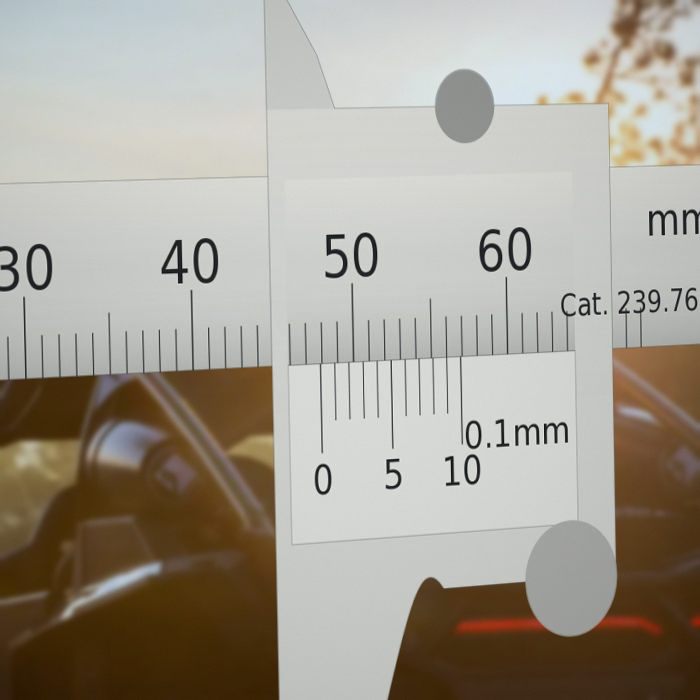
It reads 47.9 mm
